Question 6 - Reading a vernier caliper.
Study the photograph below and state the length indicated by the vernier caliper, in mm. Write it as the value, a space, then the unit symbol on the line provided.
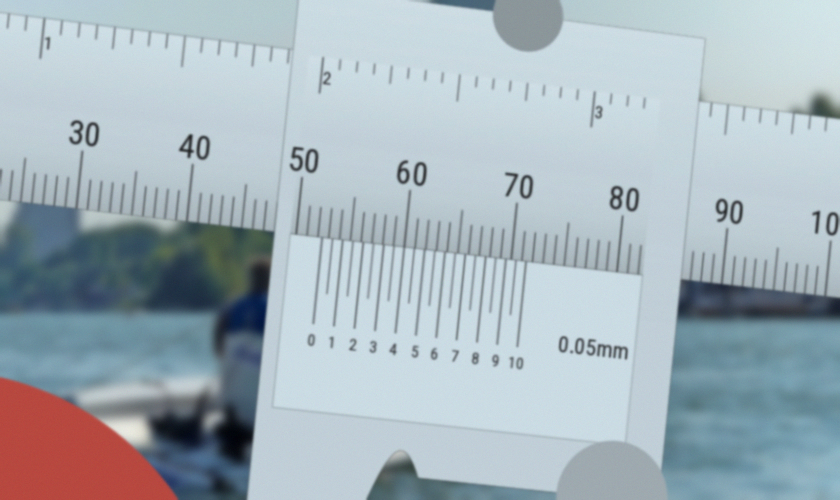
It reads 52.4 mm
